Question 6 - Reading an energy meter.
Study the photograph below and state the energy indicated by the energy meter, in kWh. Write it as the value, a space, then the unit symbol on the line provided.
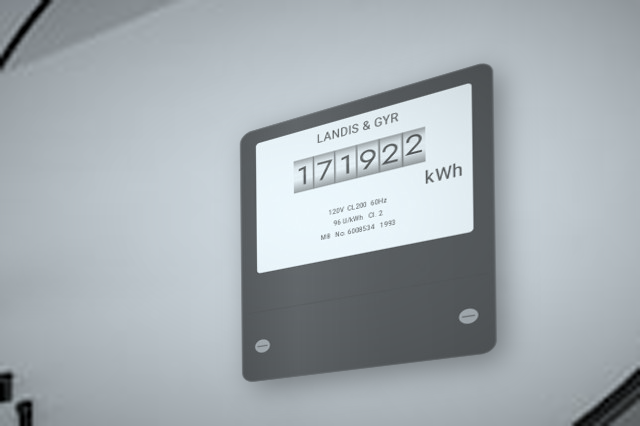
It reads 171922 kWh
